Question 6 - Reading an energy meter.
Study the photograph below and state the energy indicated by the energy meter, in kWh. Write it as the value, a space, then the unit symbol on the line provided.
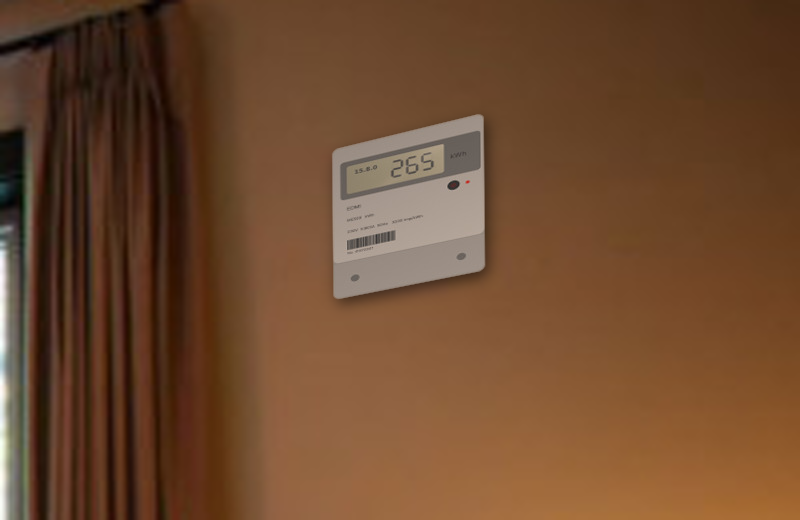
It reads 265 kWh
